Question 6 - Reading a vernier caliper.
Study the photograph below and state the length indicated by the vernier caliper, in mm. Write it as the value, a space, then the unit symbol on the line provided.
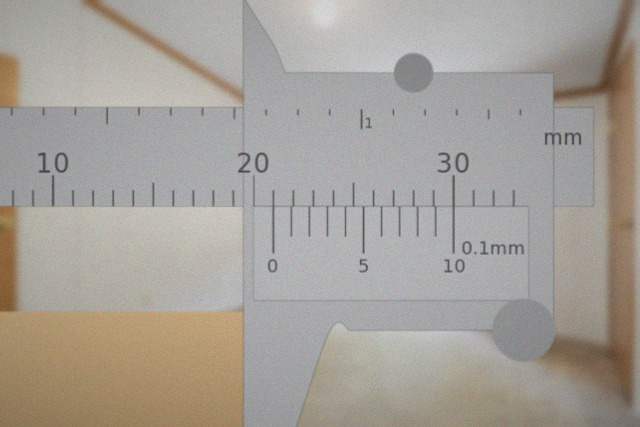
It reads 21.0 mm
